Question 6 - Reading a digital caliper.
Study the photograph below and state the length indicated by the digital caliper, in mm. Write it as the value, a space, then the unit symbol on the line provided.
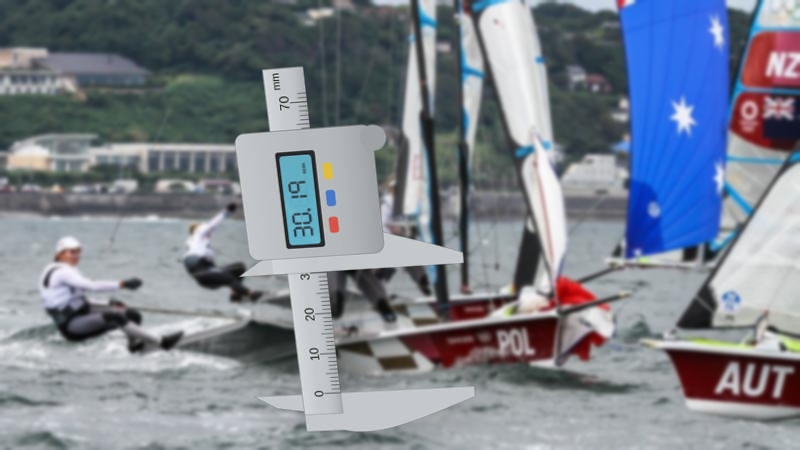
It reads 30.19 mm
